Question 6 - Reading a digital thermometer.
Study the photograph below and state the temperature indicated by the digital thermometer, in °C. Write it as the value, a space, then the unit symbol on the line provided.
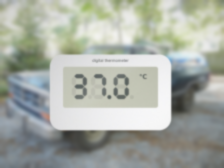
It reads 37.0 °C
